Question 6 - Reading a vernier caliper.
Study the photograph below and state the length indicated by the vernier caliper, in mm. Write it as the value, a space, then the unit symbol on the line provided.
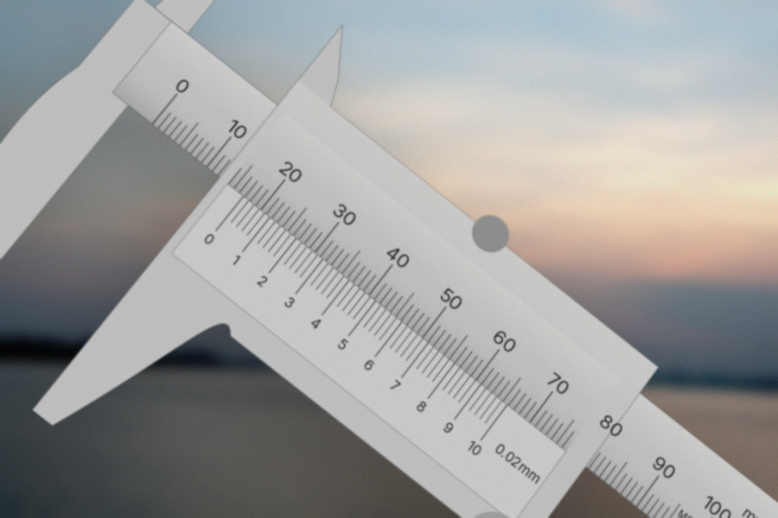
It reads 16.8 mm
